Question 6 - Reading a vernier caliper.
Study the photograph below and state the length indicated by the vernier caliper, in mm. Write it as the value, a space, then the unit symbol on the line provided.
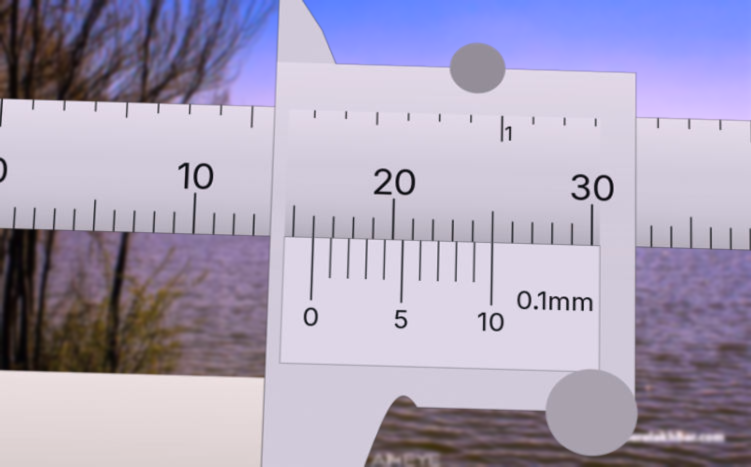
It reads 16.0 mm
